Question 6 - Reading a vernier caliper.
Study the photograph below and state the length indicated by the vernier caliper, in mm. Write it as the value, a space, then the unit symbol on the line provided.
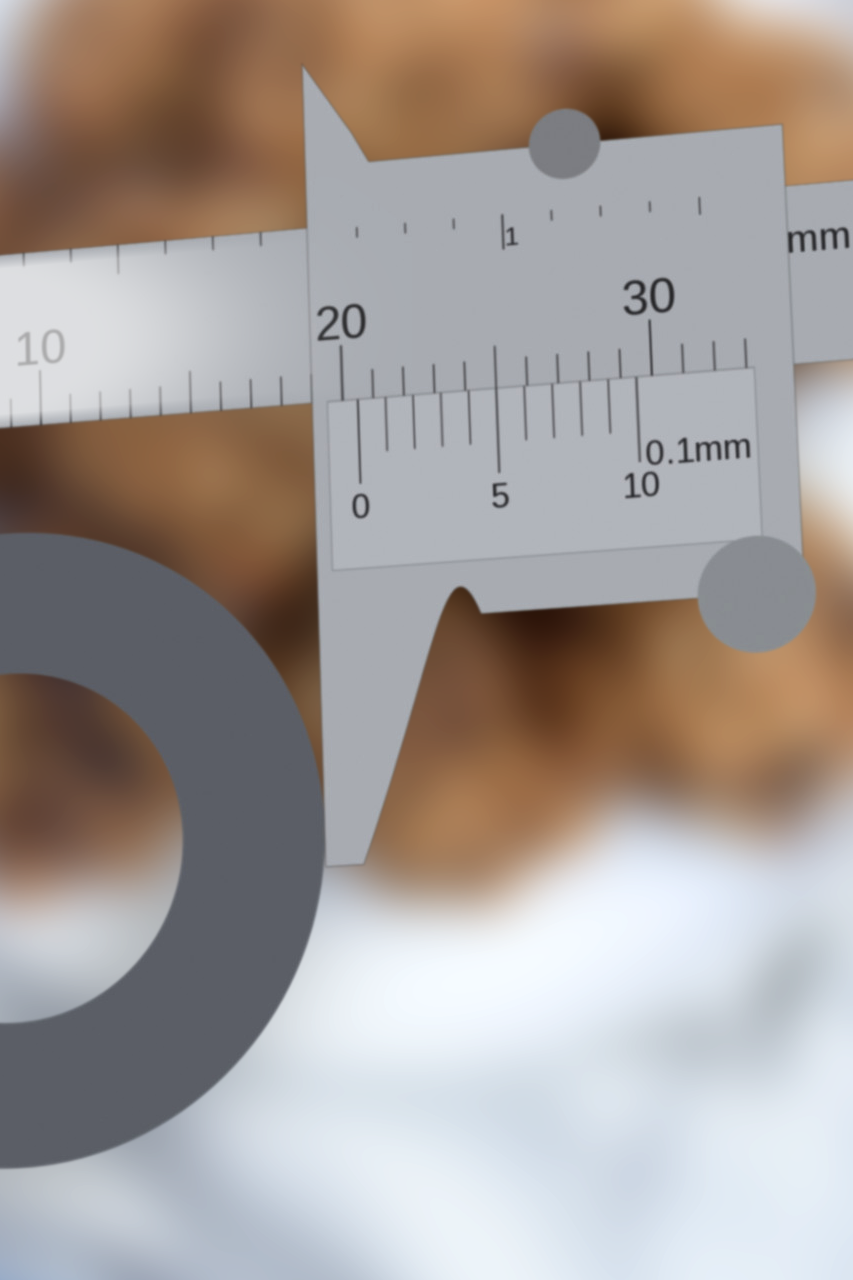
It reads 20.5 mm
